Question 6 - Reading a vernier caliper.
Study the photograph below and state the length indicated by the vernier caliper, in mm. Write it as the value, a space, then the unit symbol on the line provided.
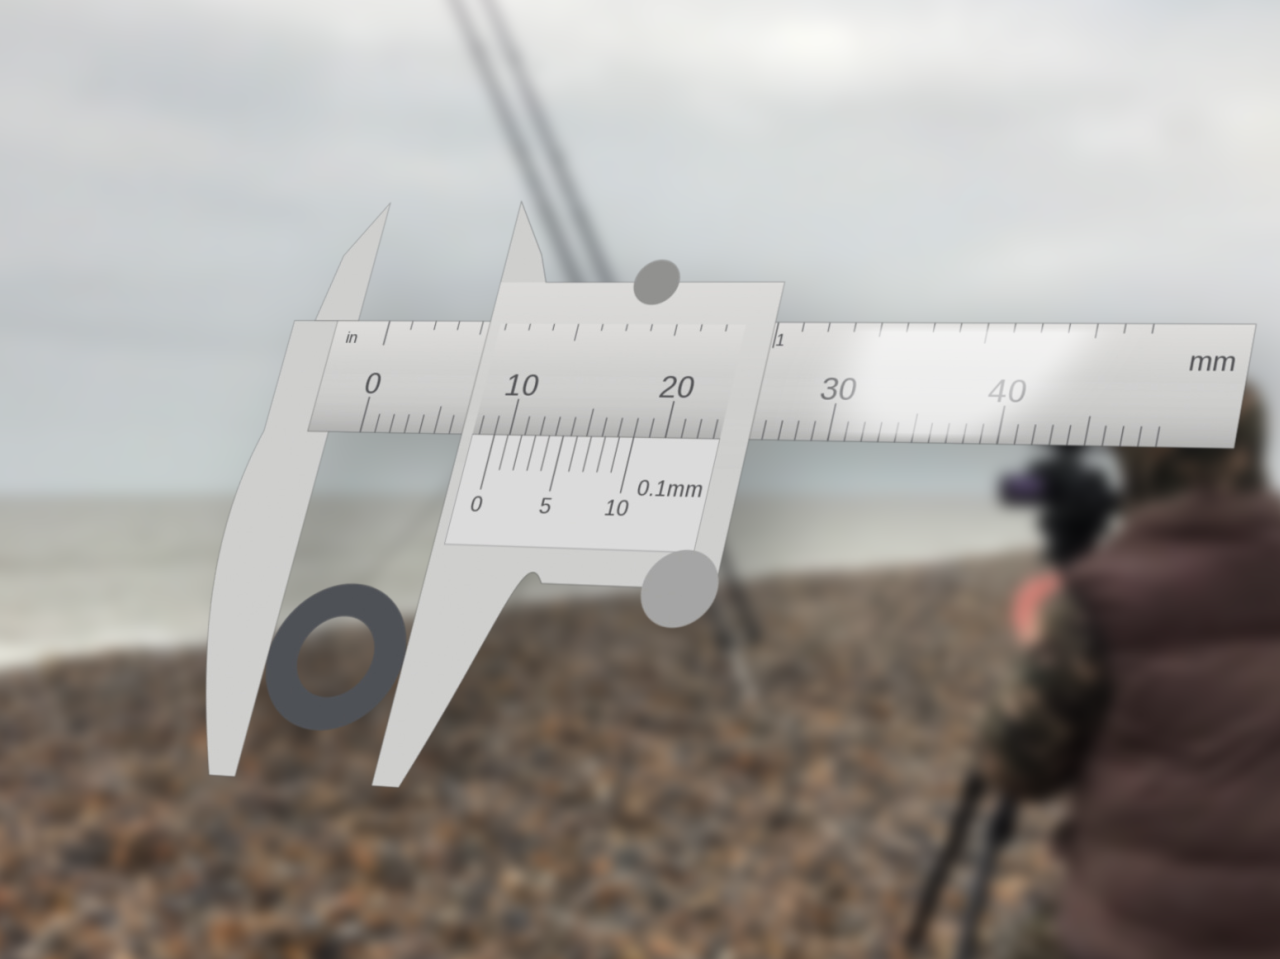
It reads 9.0 mm
